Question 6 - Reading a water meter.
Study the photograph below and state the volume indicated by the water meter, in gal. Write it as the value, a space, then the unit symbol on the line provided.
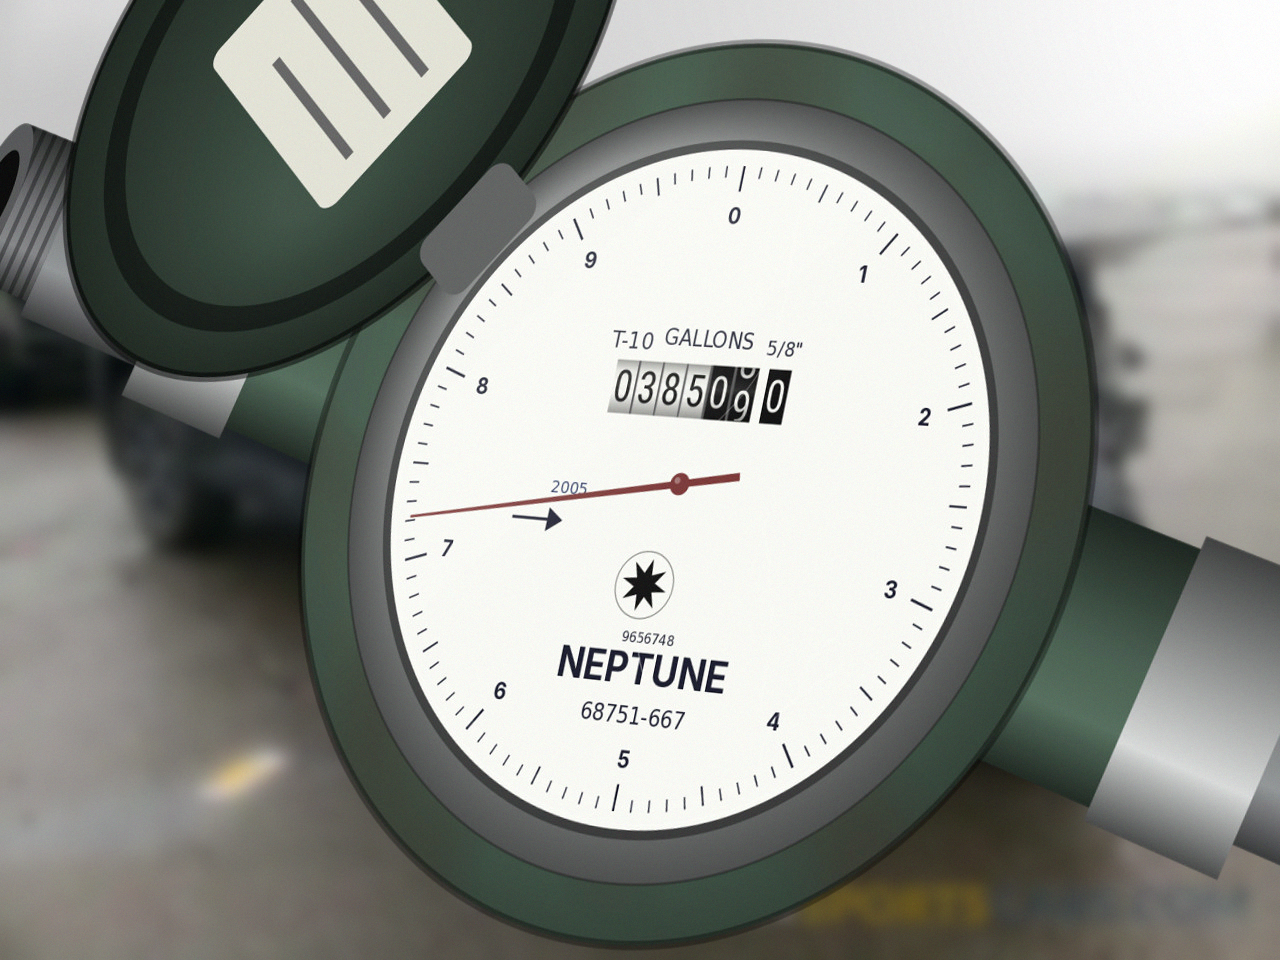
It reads 385087.2 gal
